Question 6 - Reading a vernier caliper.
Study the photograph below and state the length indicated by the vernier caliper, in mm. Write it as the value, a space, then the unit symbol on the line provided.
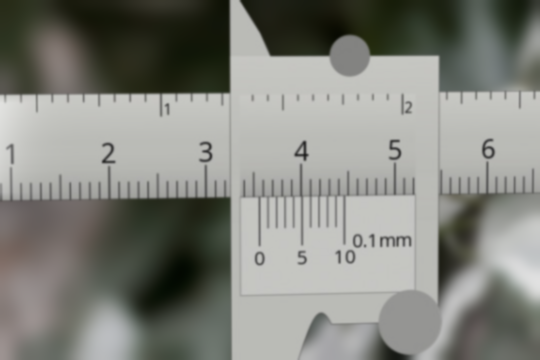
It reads 35.6 mm
